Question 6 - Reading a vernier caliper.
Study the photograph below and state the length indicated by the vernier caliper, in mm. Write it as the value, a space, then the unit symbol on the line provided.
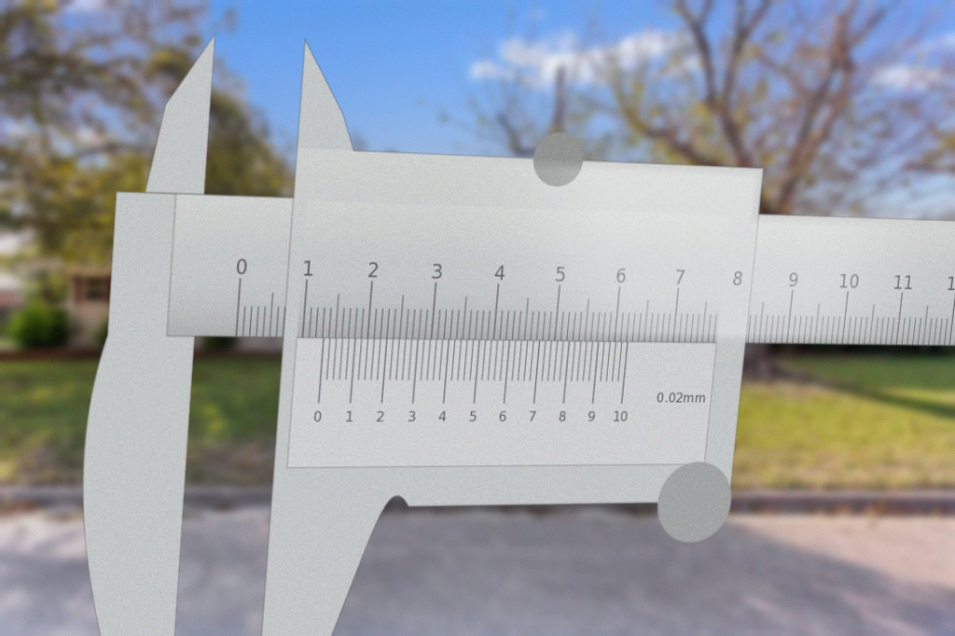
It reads 13.2 mm
